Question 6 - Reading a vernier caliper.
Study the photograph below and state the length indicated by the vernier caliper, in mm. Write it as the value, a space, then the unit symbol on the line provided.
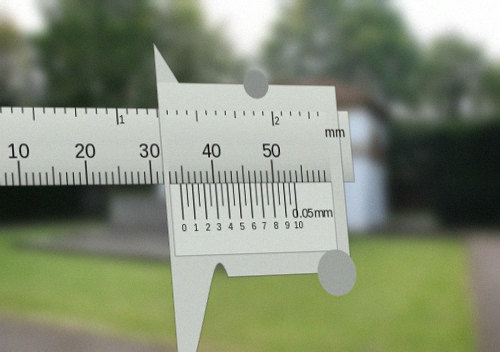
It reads 34.6 mm
